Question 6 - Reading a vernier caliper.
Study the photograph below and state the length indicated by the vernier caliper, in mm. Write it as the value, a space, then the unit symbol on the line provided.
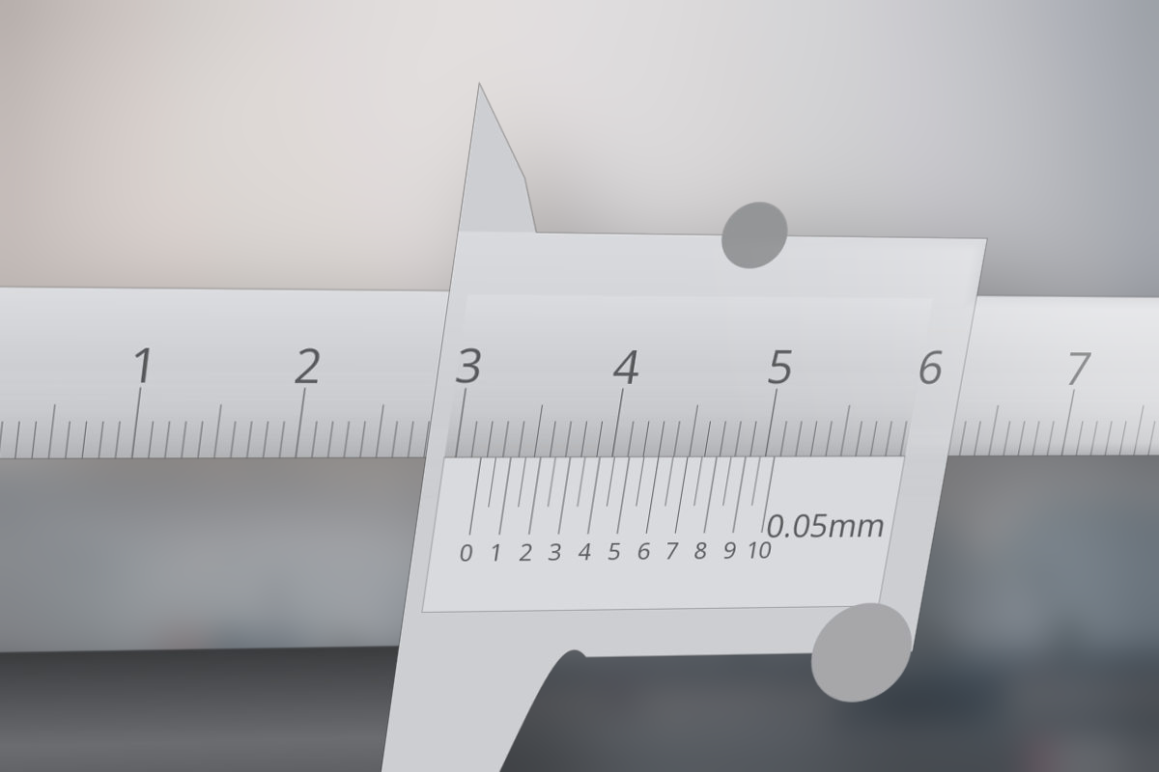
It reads 31.6 mm
